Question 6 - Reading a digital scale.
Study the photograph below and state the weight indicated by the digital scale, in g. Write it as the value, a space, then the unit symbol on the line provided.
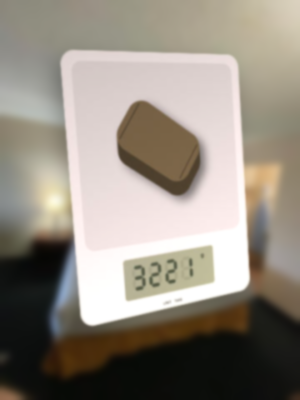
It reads 3221 g
